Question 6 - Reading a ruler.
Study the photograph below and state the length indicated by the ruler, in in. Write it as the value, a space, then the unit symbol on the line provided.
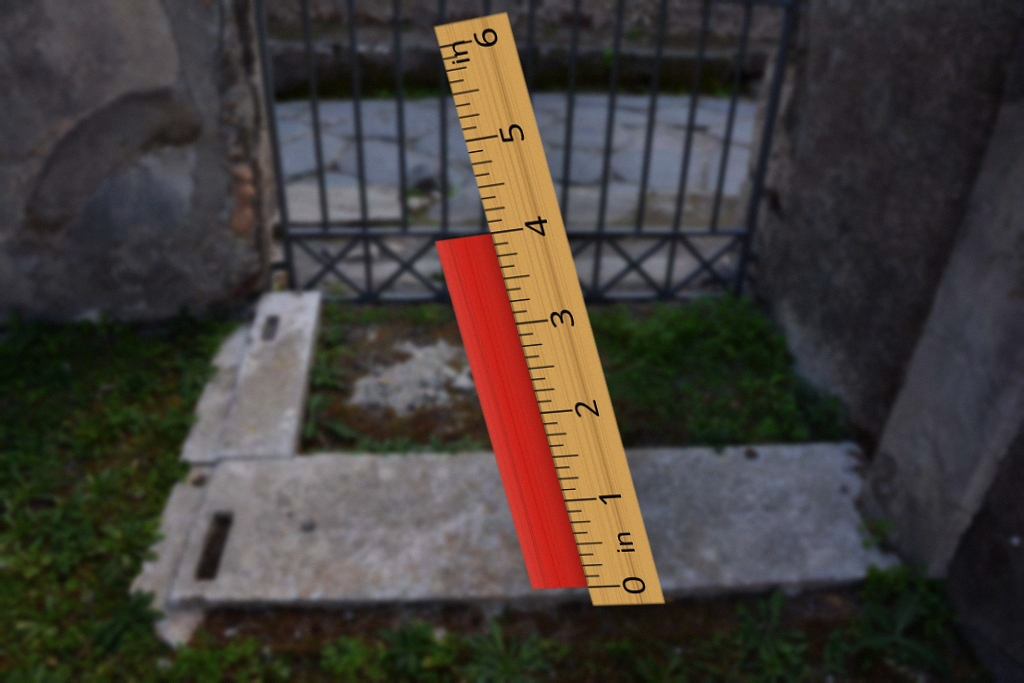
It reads 4 in
